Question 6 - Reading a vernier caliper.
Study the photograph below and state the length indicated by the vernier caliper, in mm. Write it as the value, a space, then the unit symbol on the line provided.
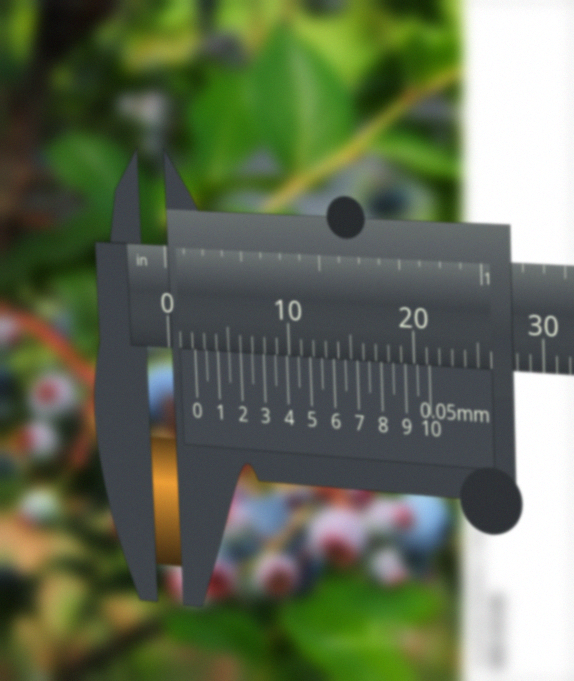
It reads 2.2 mm
